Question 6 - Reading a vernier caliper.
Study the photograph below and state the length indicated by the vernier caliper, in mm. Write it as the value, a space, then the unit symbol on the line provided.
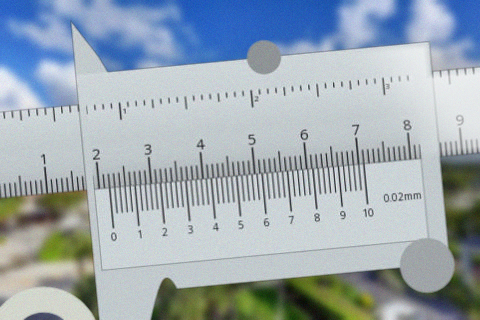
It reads 22.0 mm
